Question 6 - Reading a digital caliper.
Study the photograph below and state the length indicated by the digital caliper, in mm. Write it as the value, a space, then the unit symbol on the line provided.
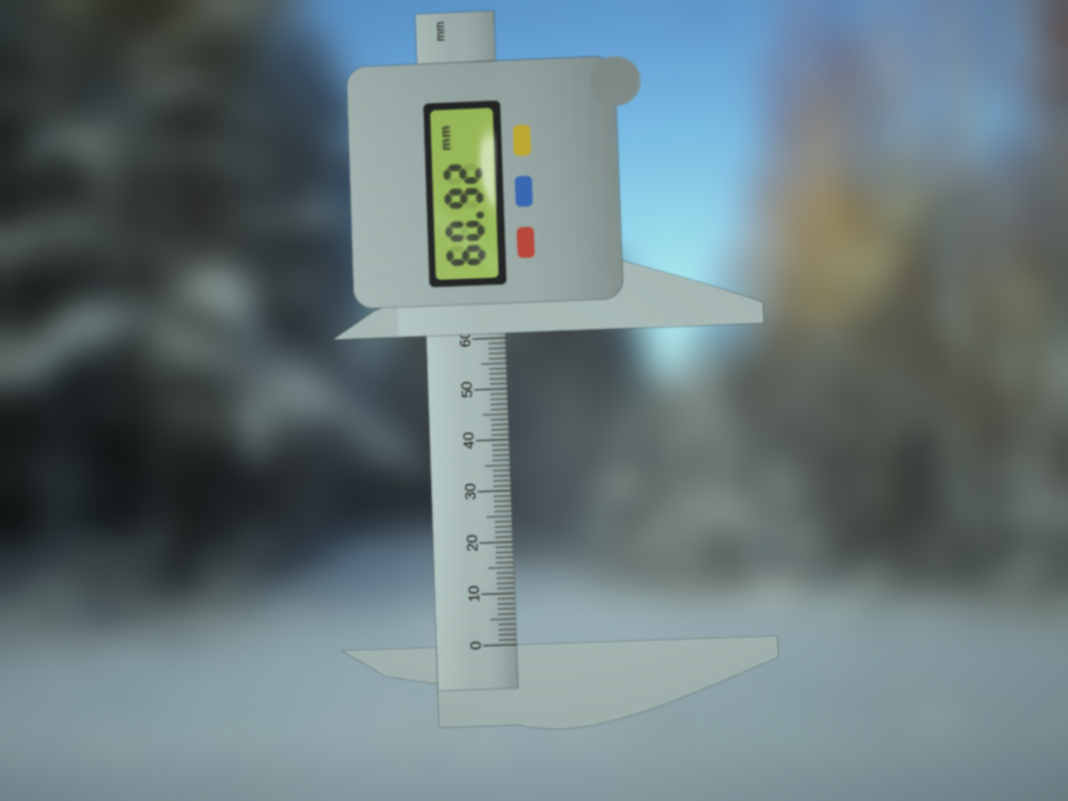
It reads 60.92 mm
